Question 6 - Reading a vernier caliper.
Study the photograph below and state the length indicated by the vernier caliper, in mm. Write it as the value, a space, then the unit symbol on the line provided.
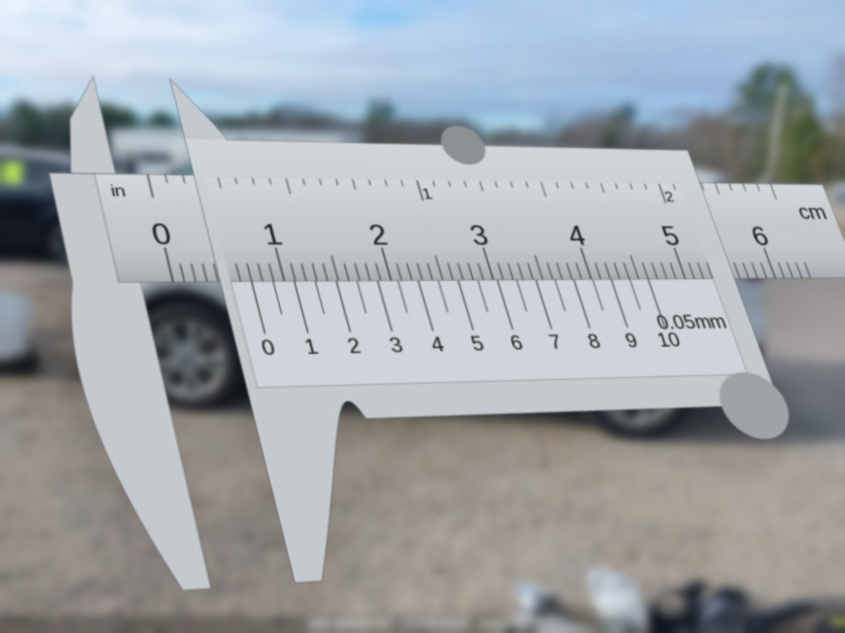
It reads 7.0 mm
